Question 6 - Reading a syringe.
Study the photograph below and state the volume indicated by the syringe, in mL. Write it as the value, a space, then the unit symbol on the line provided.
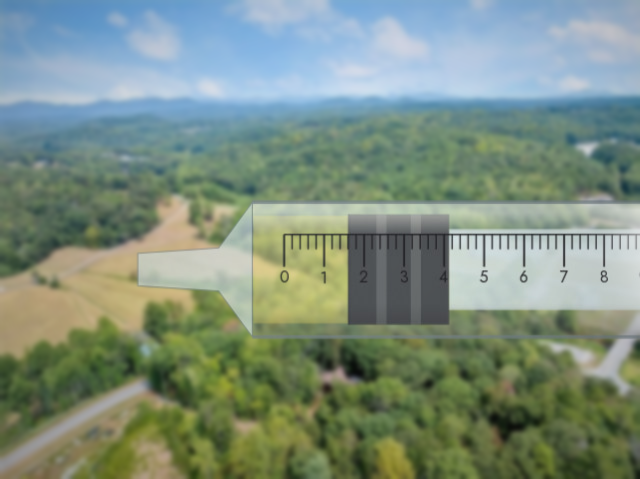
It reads 1.6 mL
